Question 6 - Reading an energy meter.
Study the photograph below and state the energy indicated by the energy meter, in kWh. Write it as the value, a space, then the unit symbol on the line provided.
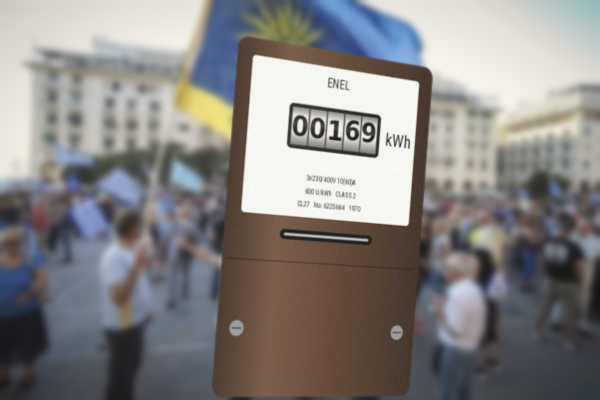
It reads 169 kWh
